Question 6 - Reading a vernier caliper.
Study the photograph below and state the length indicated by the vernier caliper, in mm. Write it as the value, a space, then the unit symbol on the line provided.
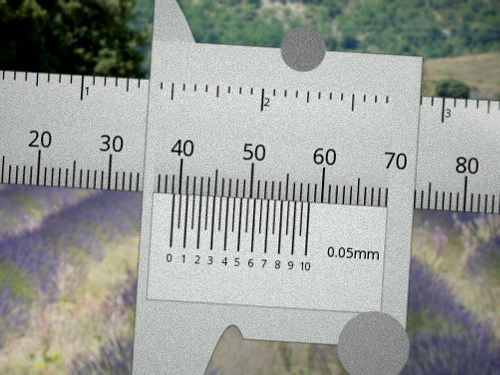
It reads 39.2 mm
